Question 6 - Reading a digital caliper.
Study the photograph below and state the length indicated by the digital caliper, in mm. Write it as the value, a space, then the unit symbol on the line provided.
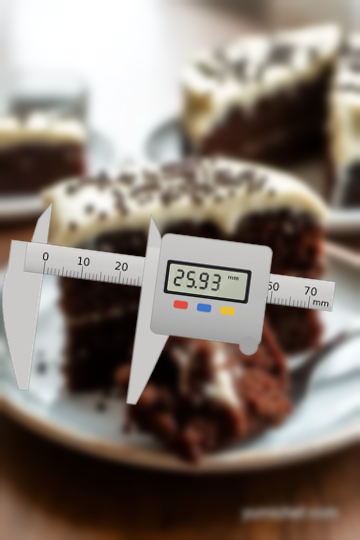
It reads 25.93 mm
